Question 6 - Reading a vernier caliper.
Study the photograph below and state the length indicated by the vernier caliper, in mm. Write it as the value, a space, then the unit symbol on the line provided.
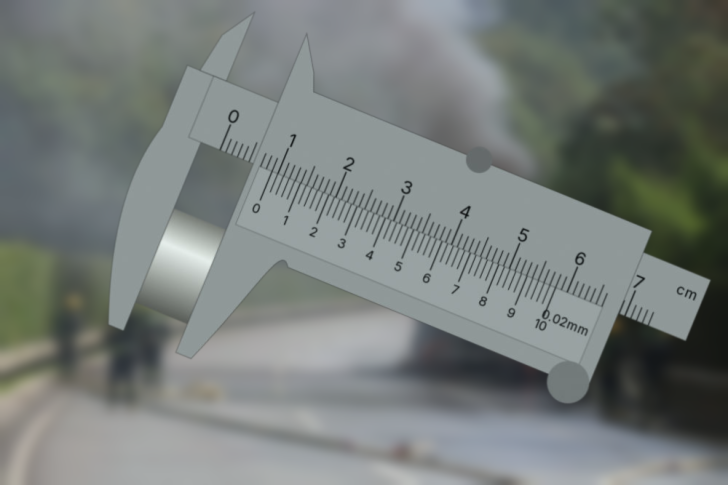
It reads 9.0 mm
